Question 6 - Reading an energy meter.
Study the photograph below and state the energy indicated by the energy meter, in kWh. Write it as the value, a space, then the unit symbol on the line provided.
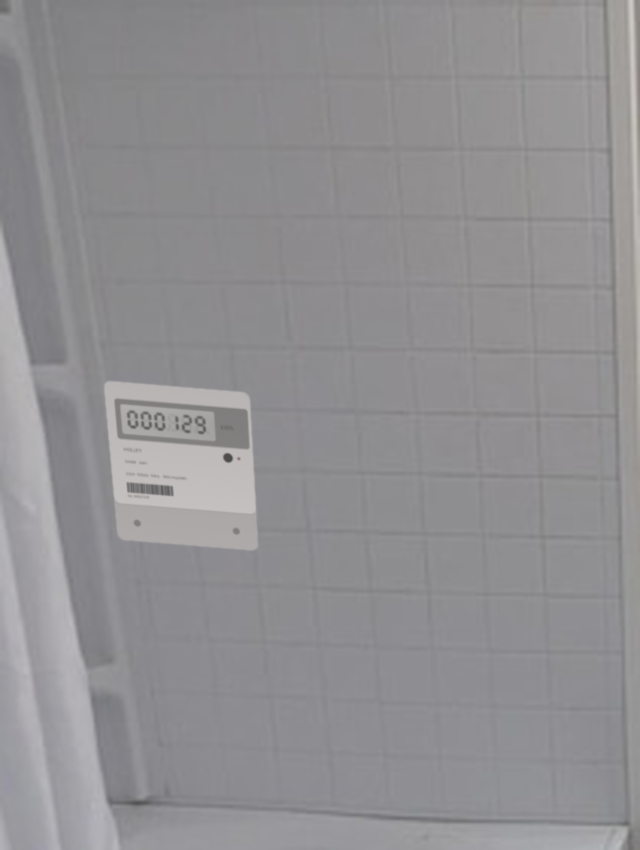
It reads 129 kWh
